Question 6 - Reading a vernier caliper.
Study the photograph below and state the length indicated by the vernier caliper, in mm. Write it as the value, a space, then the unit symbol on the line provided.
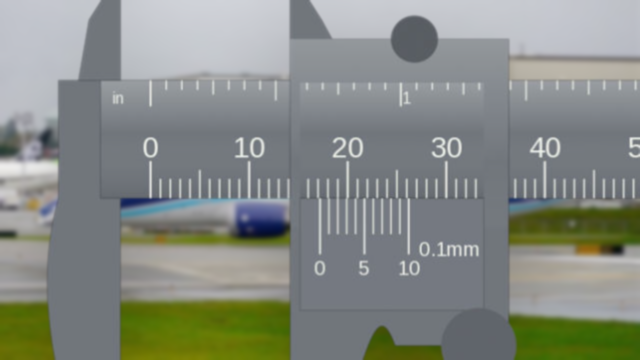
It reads 17.2 mm
